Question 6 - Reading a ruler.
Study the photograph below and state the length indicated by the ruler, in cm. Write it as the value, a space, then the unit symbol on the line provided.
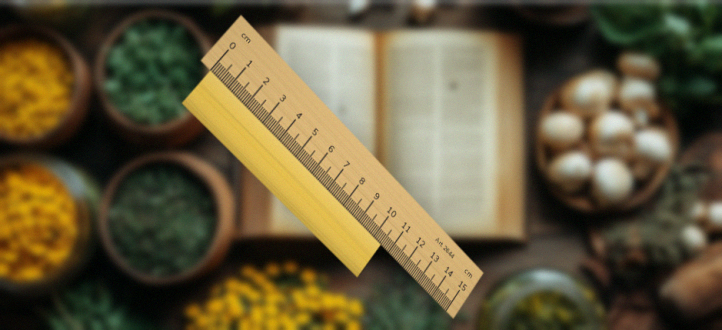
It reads 10.5 cm
